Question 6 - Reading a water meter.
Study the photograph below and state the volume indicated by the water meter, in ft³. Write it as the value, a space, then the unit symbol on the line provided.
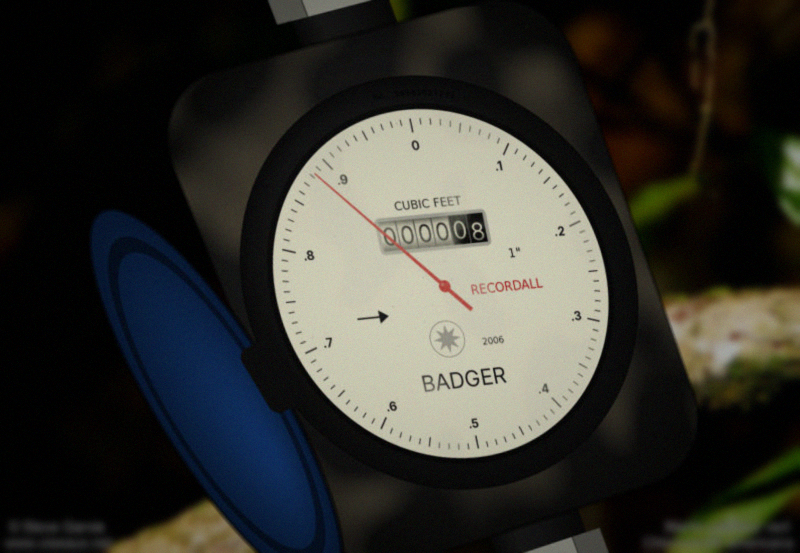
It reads 7.88 ft³
